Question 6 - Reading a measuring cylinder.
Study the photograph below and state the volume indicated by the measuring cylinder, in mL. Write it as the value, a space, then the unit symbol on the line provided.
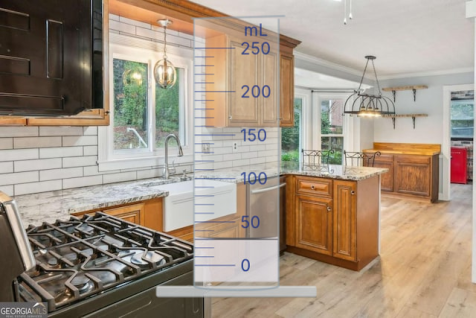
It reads 30 mL
